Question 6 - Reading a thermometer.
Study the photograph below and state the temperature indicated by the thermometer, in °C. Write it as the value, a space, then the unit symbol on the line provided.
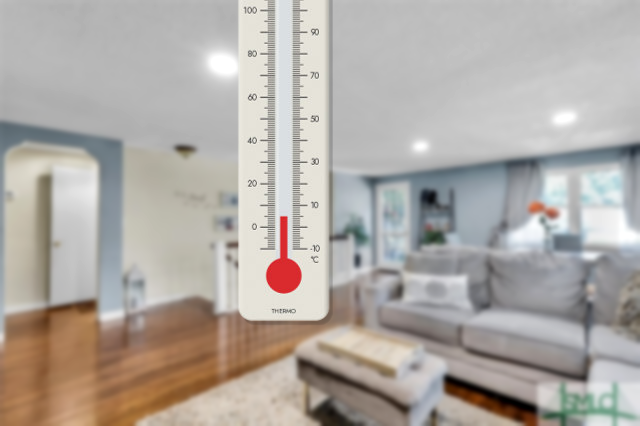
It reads 5 °C
